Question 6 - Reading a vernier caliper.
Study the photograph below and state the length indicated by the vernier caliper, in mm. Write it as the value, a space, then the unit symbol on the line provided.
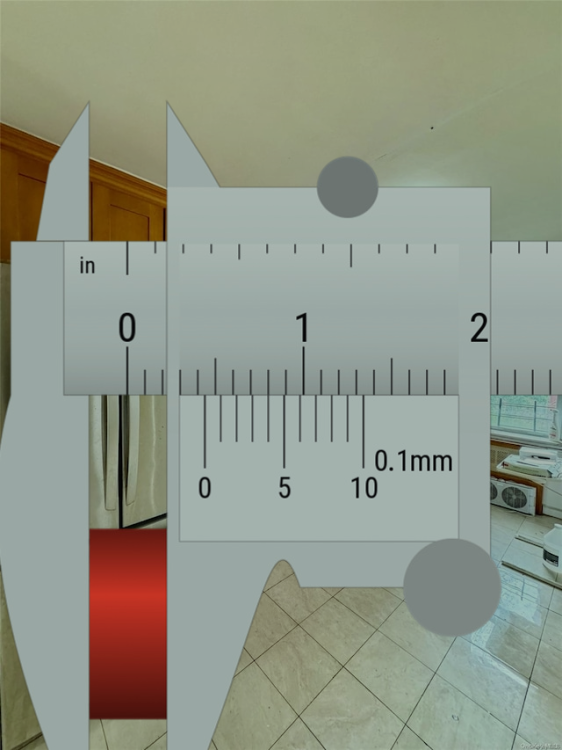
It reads 4.4 mm
